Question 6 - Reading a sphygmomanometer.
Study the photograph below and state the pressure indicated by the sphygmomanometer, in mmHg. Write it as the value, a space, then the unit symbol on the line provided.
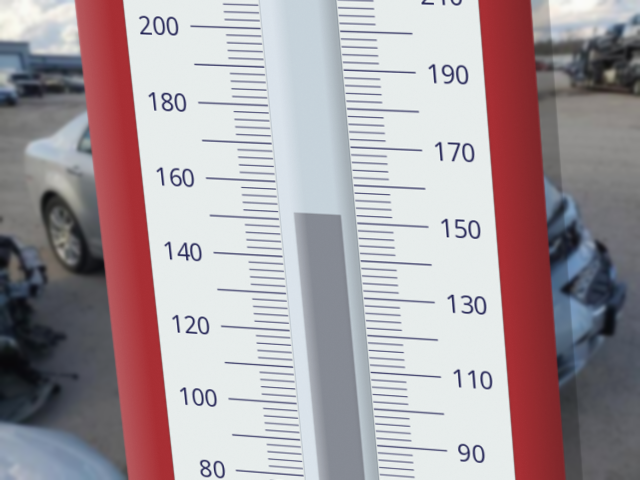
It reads 152 mmHg
